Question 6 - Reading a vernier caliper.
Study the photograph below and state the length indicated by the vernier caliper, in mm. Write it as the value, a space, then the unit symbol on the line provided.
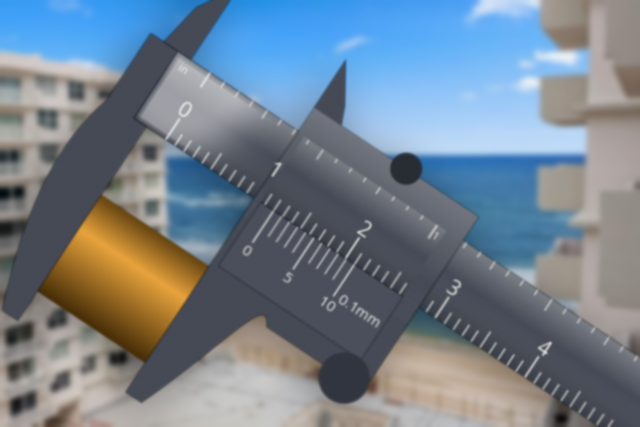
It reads 12.0 mm
